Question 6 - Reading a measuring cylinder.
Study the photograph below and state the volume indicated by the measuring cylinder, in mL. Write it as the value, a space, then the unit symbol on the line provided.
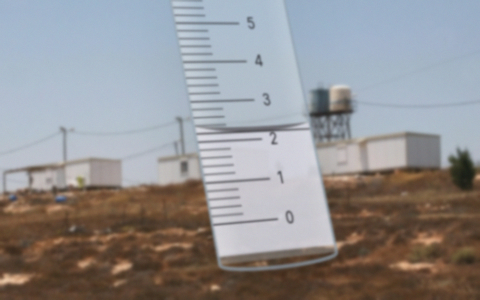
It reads 2.2 mL
